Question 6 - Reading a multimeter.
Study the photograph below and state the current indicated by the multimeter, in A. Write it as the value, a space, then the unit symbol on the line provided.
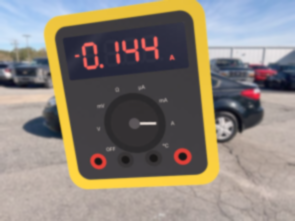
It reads -0.144 A
